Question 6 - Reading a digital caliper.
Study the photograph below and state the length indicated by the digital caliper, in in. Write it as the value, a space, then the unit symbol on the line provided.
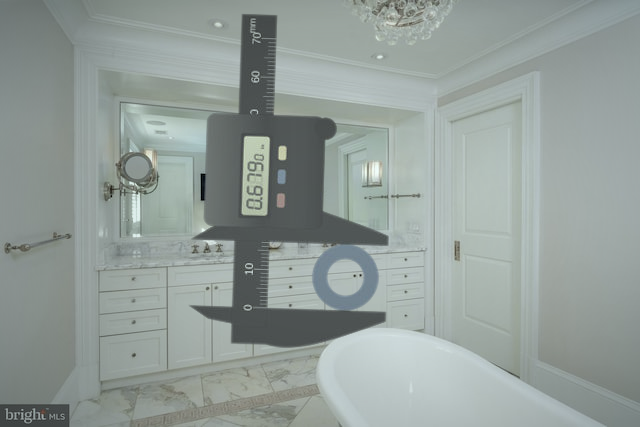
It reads 0.6790 in
